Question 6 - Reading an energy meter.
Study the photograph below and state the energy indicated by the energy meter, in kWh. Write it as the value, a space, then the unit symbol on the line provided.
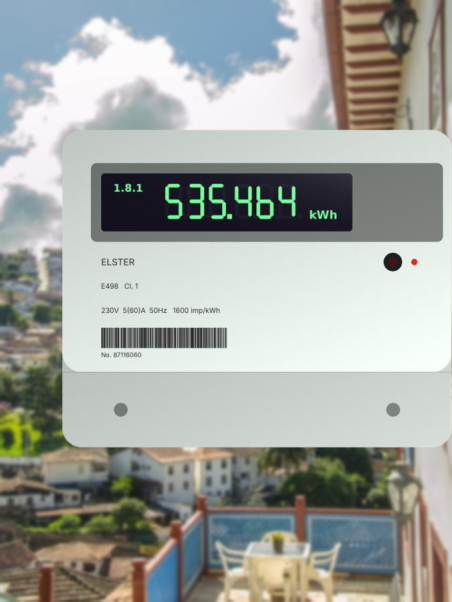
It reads 535.464 kWh
